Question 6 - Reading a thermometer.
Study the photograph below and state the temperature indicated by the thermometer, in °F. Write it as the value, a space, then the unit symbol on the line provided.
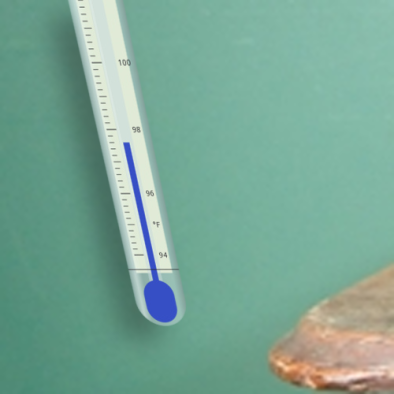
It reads 97.6 °F
